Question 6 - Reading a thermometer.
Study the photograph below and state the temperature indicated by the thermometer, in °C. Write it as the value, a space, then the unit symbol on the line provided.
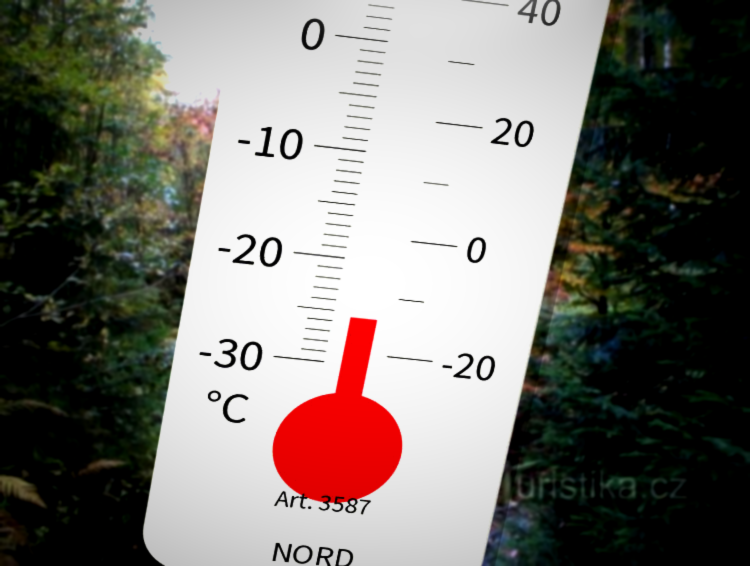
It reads -25.5 °C
